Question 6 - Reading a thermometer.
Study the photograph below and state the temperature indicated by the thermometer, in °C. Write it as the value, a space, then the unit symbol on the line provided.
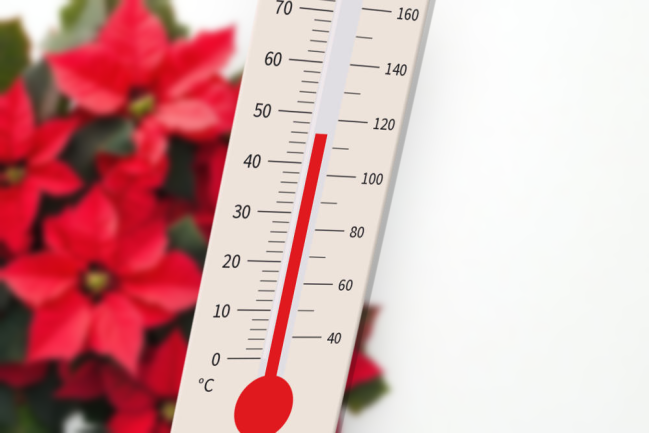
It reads 46 °C
